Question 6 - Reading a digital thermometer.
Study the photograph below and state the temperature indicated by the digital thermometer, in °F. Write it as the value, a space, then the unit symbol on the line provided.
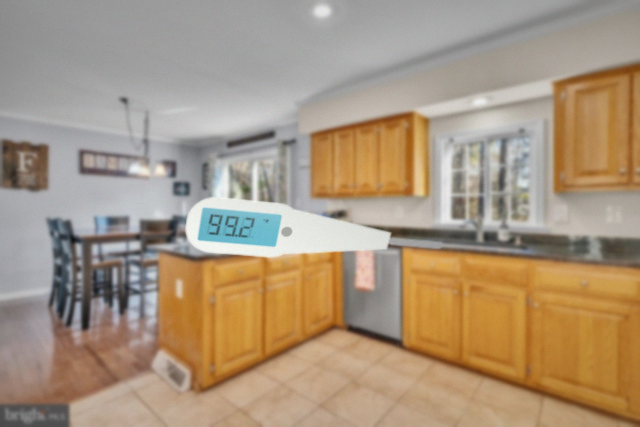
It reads 99.2 °F
